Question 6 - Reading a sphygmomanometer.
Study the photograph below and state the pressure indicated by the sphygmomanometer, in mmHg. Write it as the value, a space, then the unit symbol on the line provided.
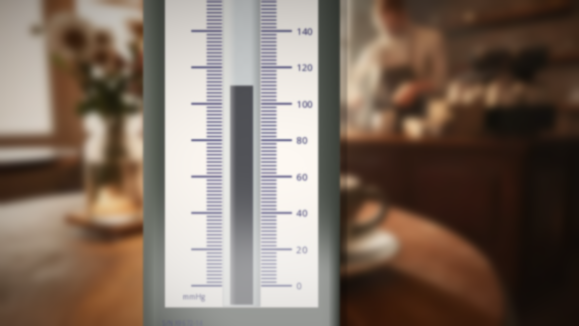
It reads 110 mmHg
